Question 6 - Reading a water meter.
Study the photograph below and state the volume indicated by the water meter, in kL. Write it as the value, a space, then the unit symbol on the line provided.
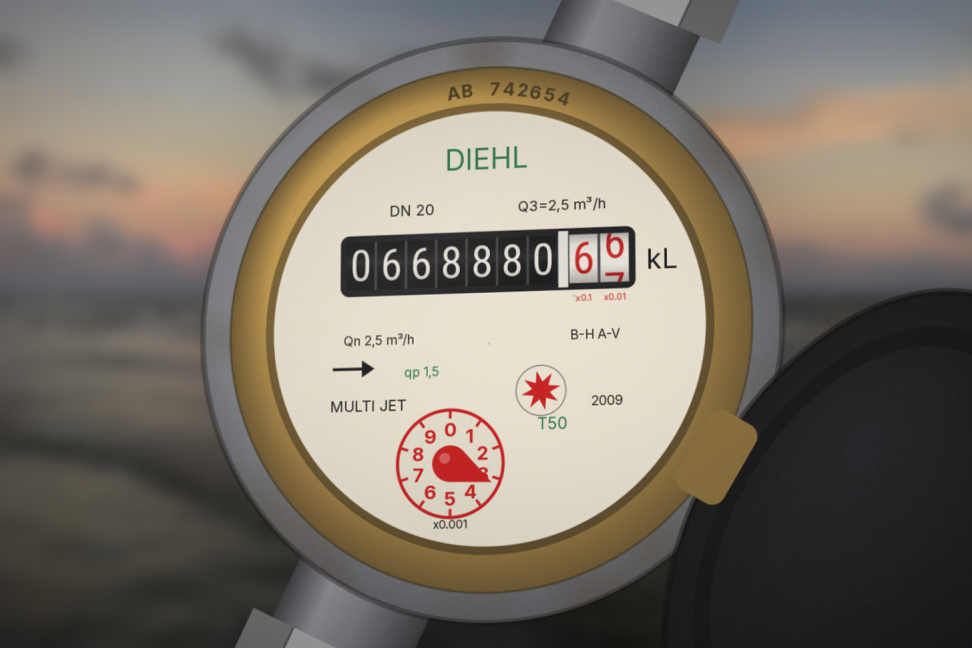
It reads 668880.663 kL
